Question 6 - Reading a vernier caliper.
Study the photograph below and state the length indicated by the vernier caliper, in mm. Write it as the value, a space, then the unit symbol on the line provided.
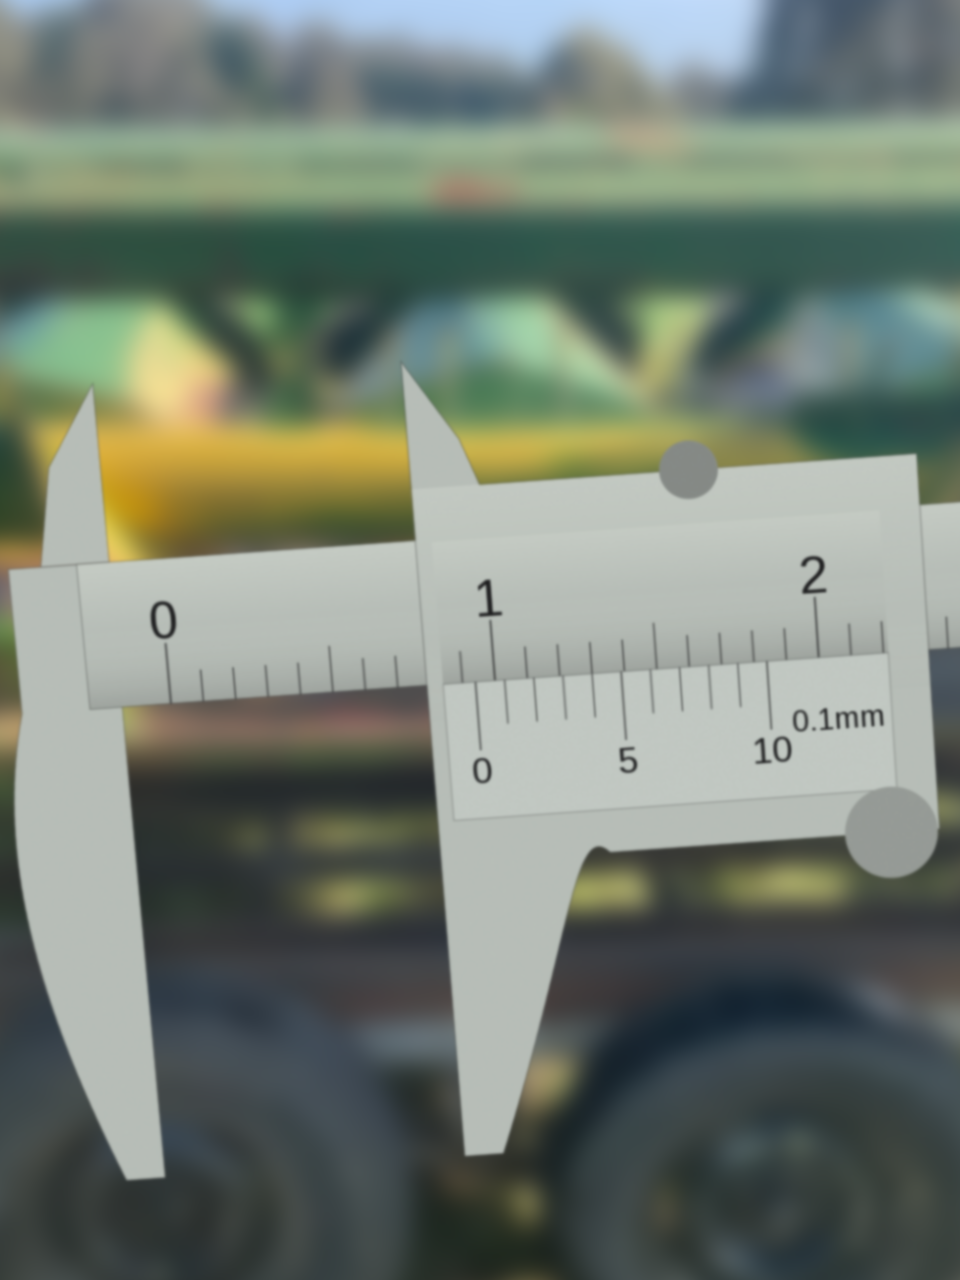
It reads 9.4 mm
